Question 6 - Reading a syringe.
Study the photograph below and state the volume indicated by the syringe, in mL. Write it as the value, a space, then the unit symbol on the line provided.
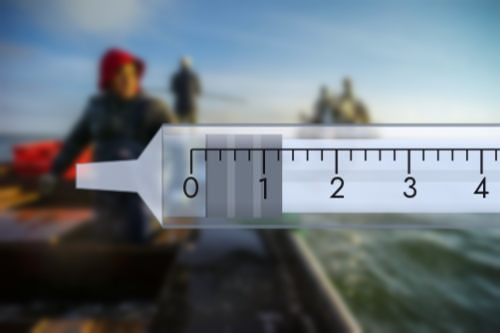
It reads 0.2 mL
